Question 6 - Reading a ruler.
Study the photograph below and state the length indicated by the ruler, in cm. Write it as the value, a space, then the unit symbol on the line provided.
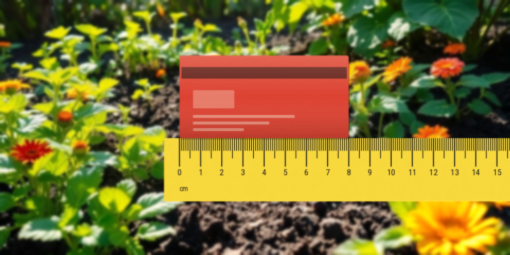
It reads 8 cm
